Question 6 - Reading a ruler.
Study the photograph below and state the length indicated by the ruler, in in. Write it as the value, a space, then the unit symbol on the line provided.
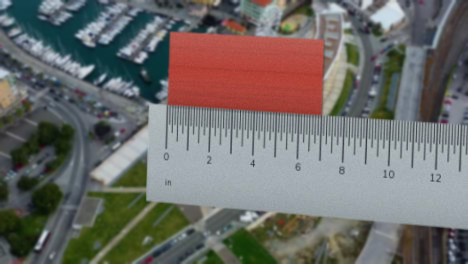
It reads 7 in
